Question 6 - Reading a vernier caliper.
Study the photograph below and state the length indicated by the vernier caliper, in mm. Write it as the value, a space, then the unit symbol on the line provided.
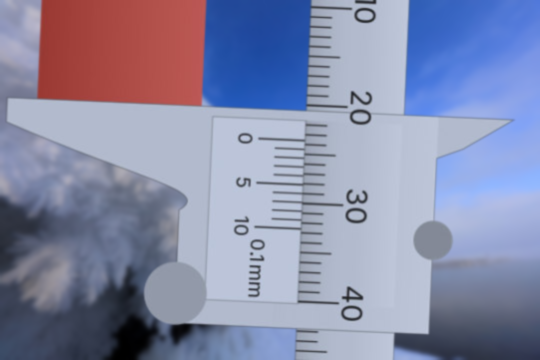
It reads 23.6 mm
